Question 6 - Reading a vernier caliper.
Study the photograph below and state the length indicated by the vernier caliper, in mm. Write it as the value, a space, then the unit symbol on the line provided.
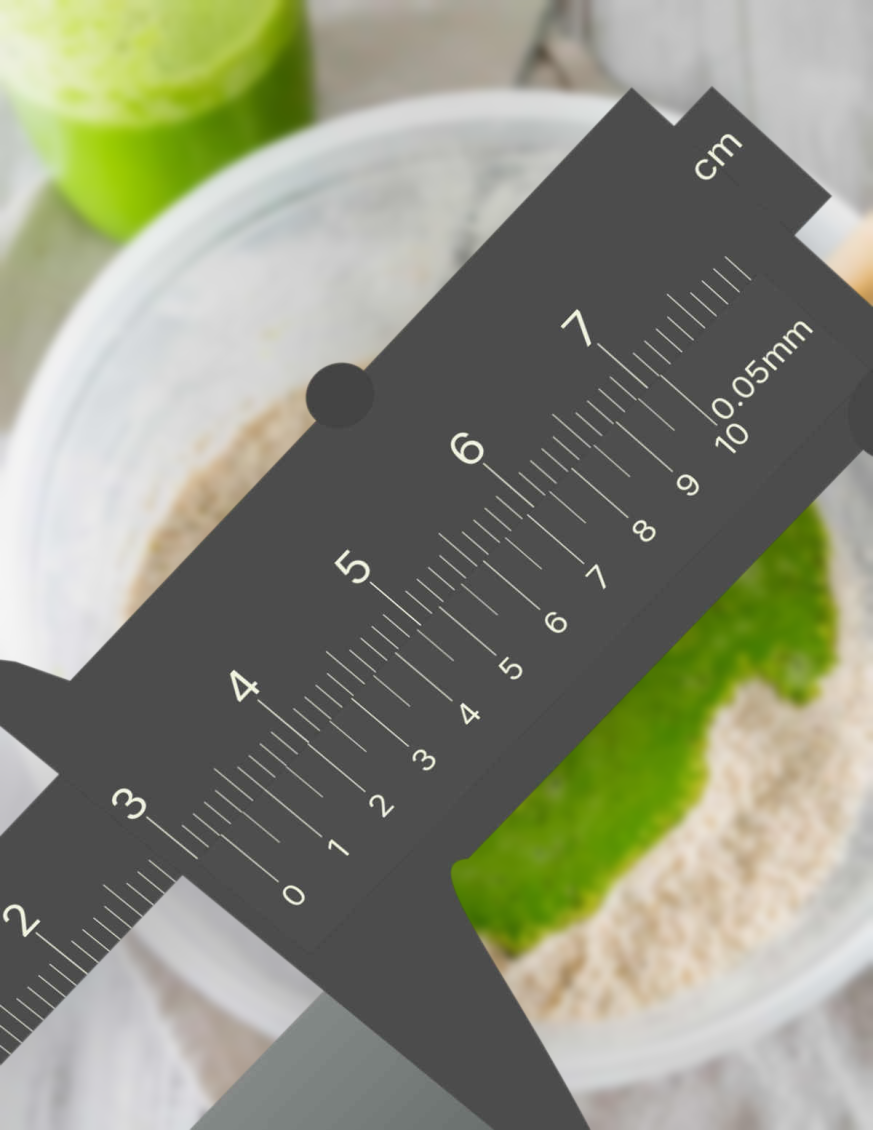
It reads 32.1 mm
